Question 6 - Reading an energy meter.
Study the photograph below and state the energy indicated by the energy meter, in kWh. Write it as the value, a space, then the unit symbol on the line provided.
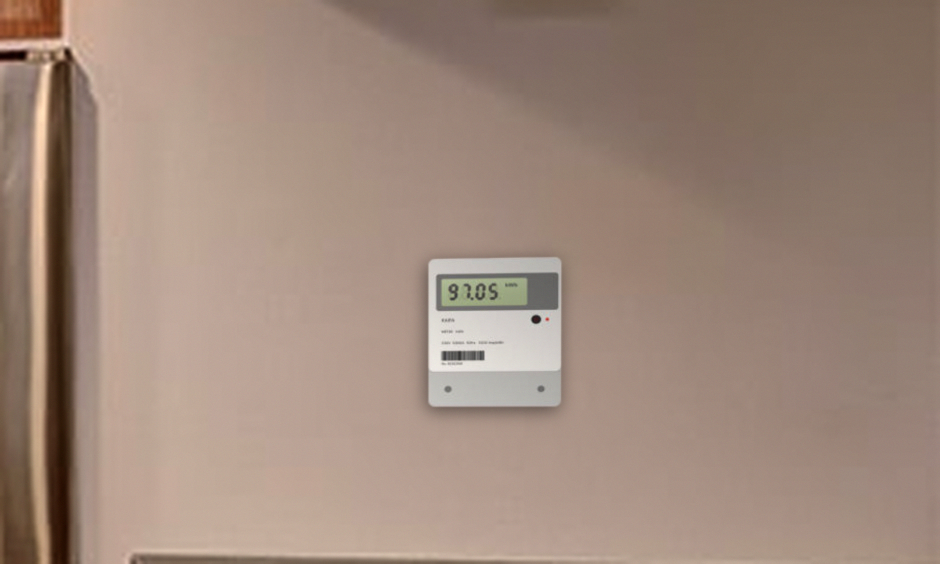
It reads 97.05 kWh
